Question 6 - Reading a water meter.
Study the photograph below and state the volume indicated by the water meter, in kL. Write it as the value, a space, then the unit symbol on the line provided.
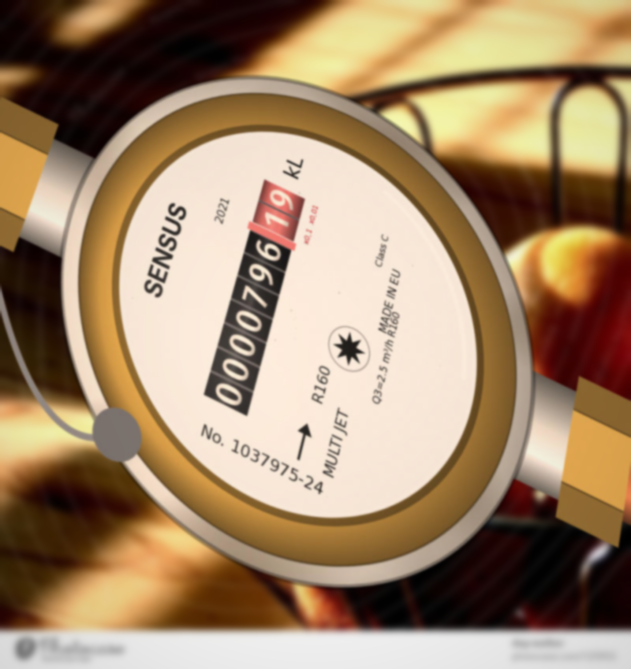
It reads 796.19 kL
